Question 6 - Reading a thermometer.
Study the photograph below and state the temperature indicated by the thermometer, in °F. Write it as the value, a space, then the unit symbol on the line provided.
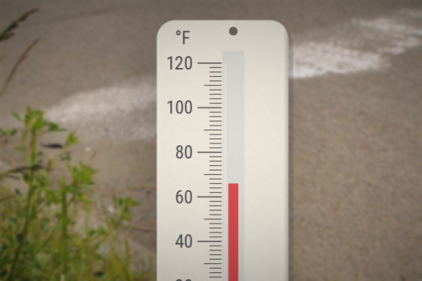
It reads 66 °F
